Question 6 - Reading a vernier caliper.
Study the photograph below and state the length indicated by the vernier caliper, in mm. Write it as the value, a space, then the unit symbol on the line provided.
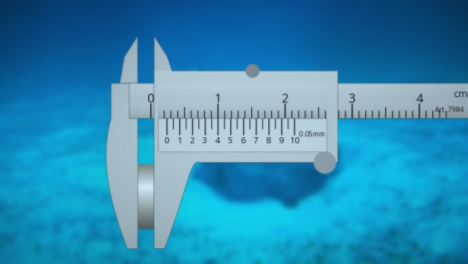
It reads 2.4 mm
